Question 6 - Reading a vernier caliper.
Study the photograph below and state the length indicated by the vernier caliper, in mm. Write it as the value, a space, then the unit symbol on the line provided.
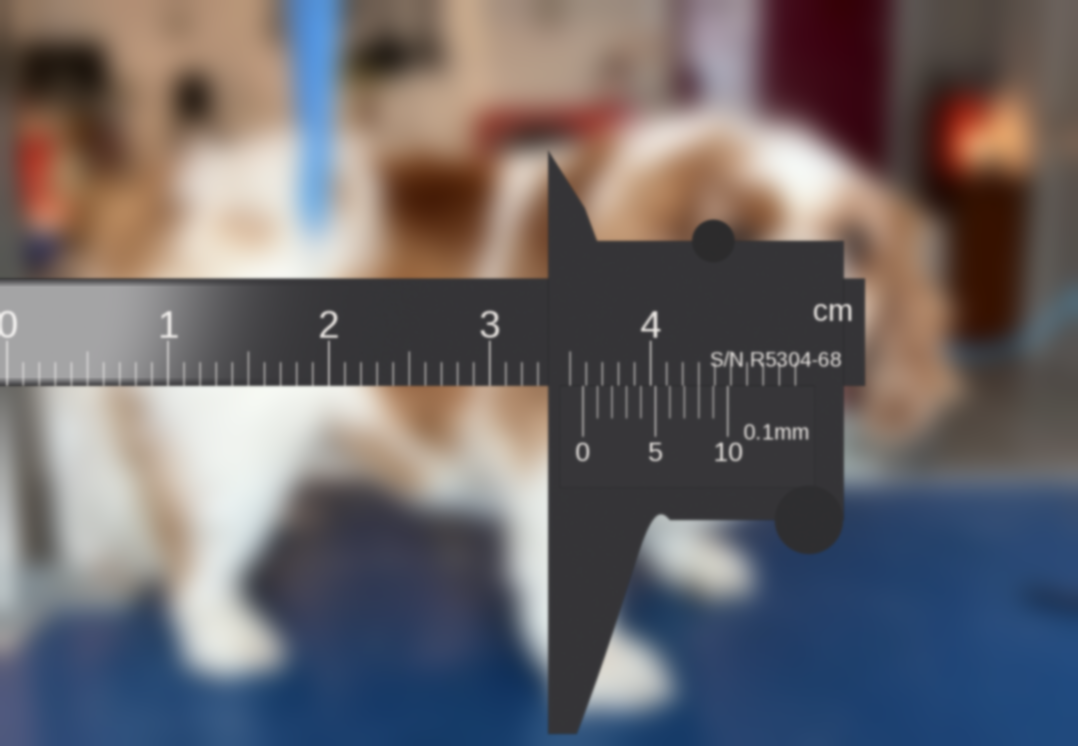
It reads 35.8 mm
